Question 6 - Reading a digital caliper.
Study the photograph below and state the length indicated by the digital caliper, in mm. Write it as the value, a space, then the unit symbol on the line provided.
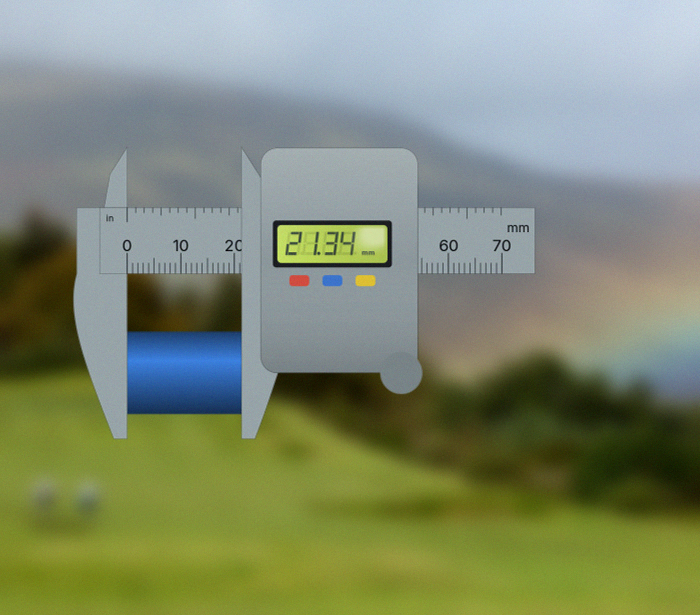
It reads 21.34 mm
